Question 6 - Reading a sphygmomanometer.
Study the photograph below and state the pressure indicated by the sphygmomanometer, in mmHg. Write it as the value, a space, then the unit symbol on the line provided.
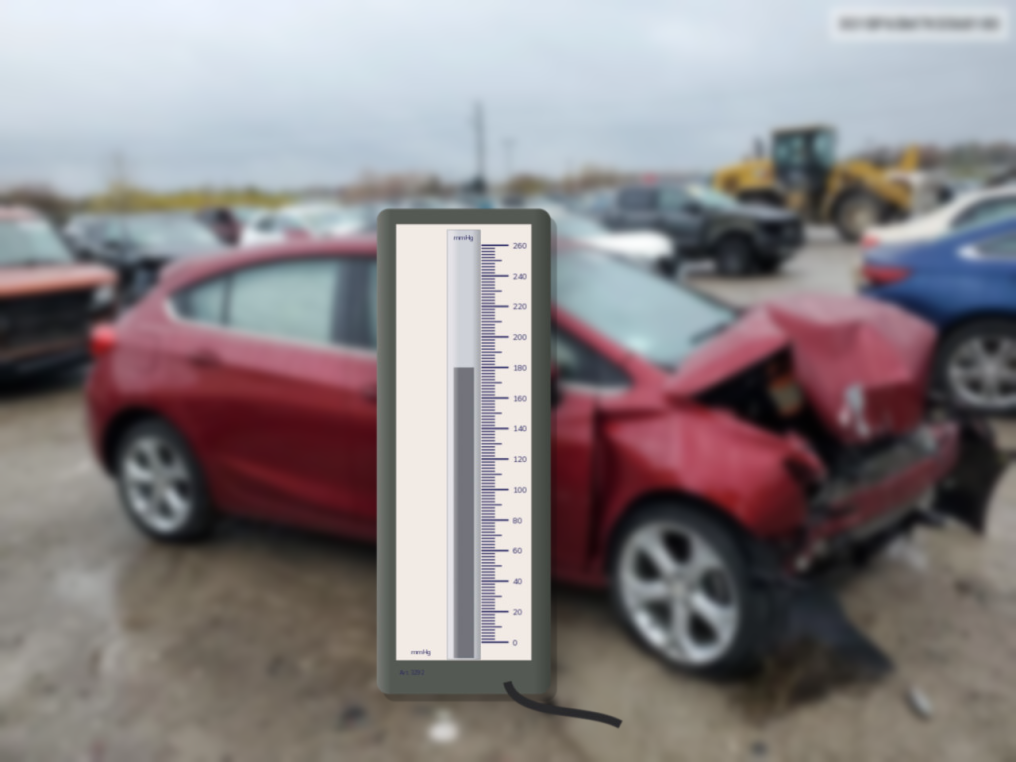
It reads 180 mmHg
